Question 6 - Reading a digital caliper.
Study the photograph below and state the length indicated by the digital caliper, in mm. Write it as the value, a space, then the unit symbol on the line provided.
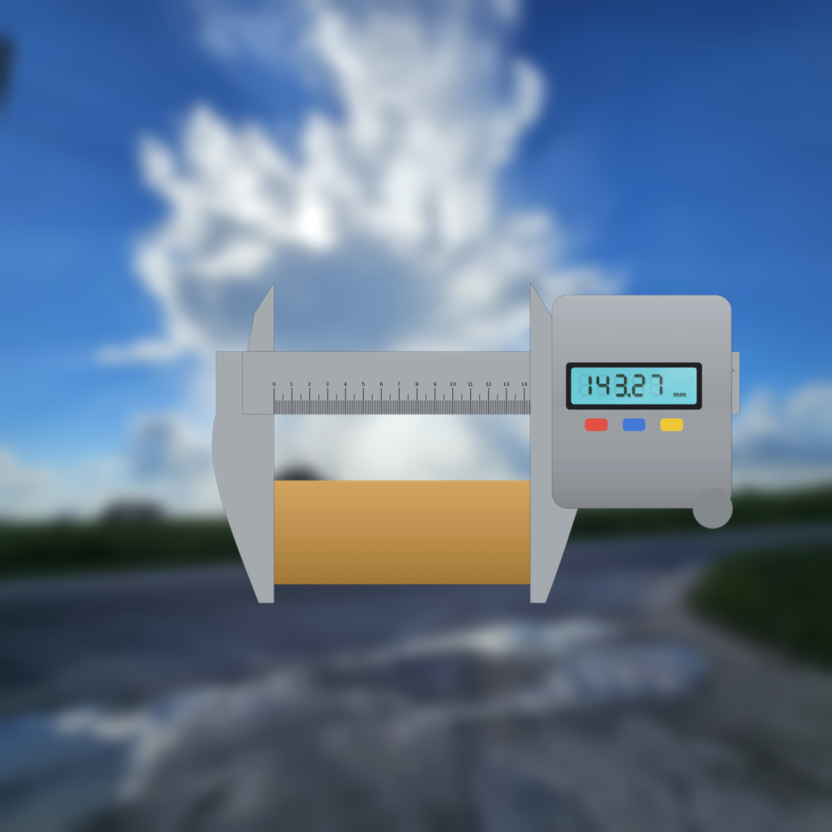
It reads 143.27 mm
